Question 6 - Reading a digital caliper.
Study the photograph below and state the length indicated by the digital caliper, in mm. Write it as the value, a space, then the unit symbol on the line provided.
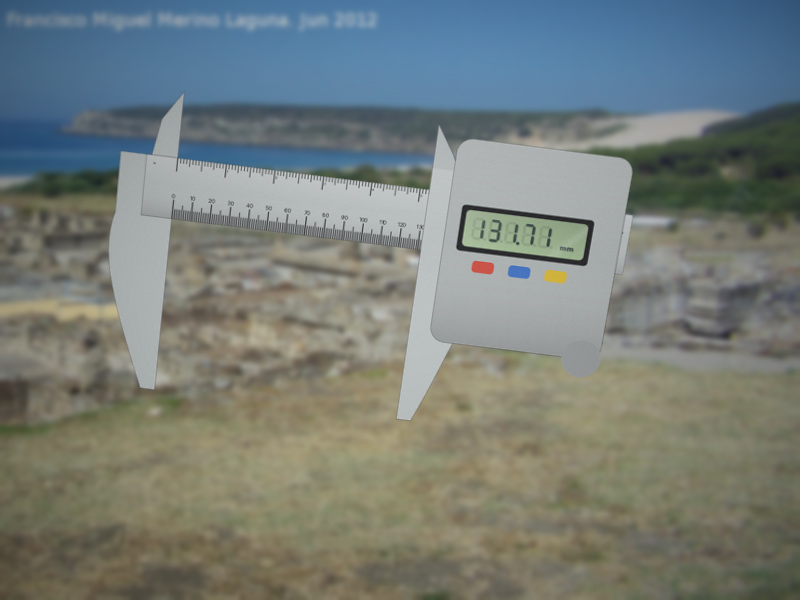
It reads 131.71 mm
